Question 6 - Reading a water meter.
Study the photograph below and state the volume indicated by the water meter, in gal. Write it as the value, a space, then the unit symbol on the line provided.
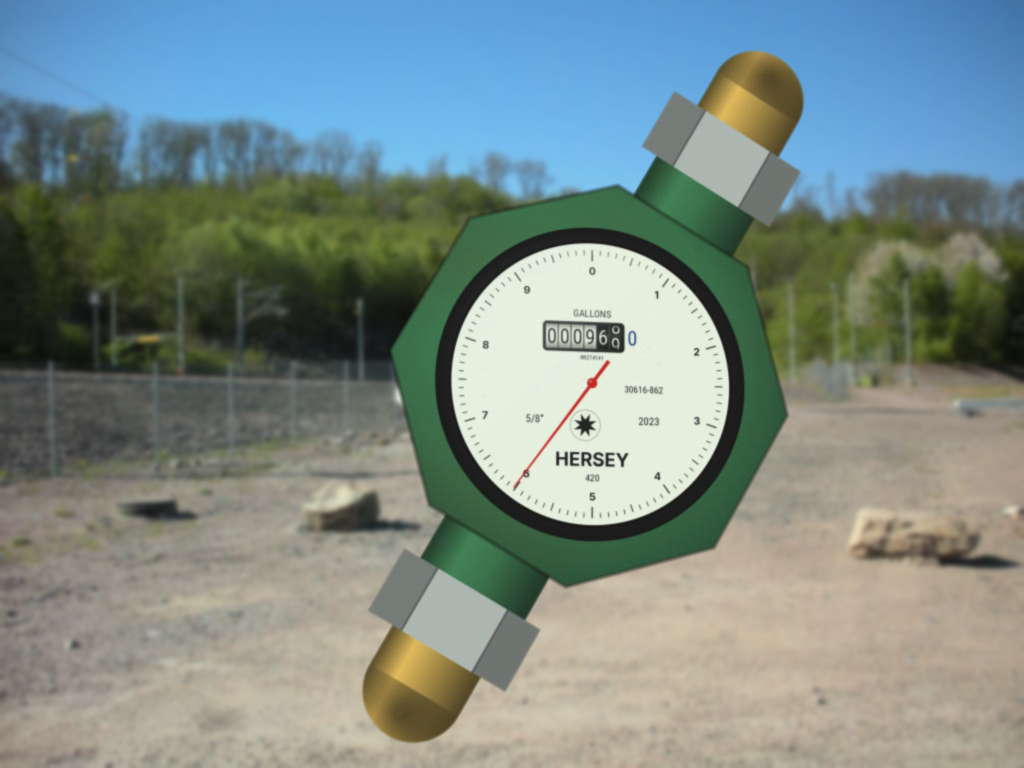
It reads 9686.0 gal
